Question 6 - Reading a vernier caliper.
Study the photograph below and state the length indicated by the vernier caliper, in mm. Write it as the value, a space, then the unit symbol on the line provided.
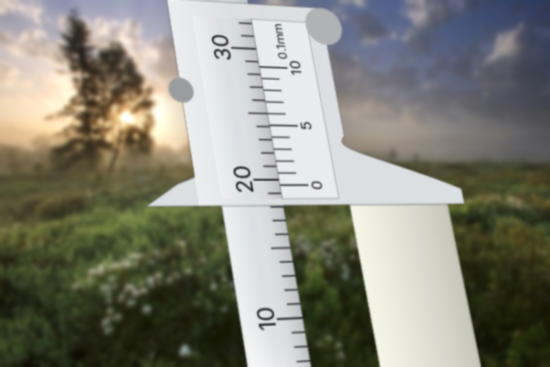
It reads 19.6 mm
